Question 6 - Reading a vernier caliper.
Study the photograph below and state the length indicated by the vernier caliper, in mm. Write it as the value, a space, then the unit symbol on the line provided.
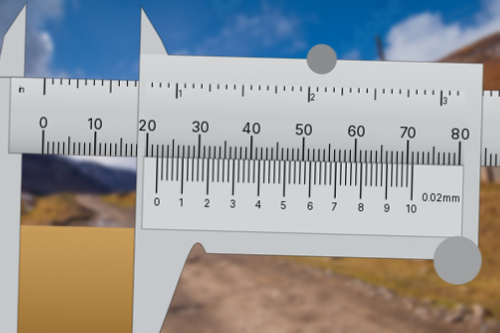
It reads 22.0 mm
